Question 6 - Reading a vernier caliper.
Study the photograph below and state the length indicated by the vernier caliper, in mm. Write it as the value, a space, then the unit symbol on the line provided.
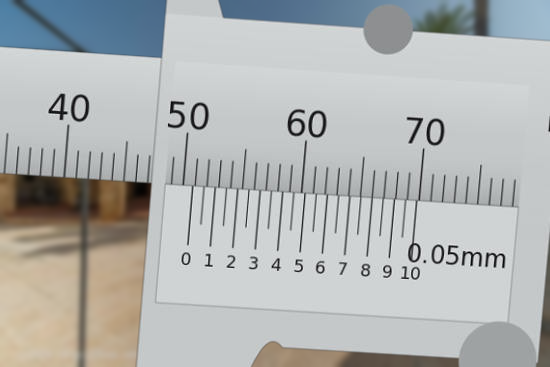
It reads 50.8 mm
